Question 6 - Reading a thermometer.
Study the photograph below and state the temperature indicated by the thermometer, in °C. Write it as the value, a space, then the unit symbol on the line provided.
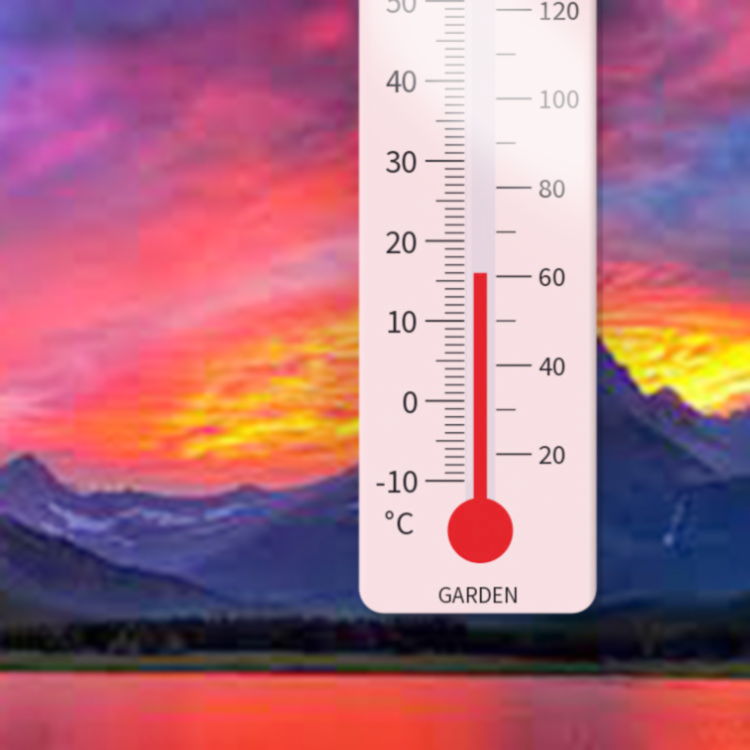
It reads 16 °C
